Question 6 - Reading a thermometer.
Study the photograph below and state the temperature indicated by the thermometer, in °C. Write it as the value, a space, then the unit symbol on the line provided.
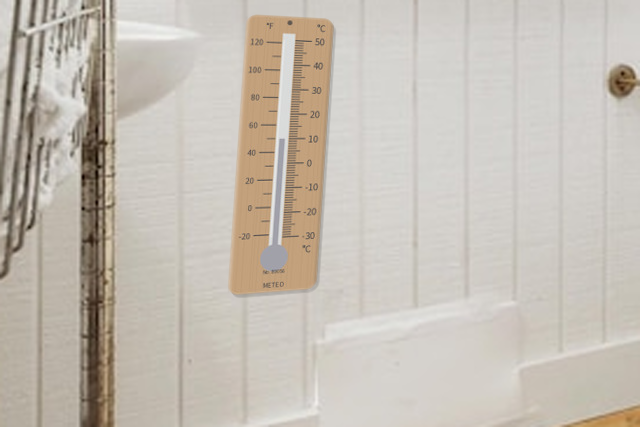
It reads 10 °C
